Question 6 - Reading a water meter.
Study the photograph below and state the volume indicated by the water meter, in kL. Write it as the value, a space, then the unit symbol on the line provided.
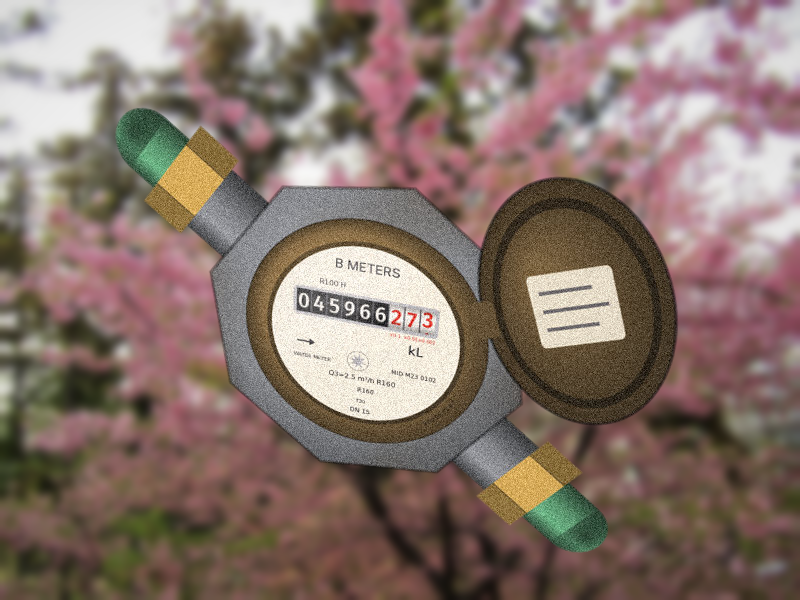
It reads 45966.273 kL
